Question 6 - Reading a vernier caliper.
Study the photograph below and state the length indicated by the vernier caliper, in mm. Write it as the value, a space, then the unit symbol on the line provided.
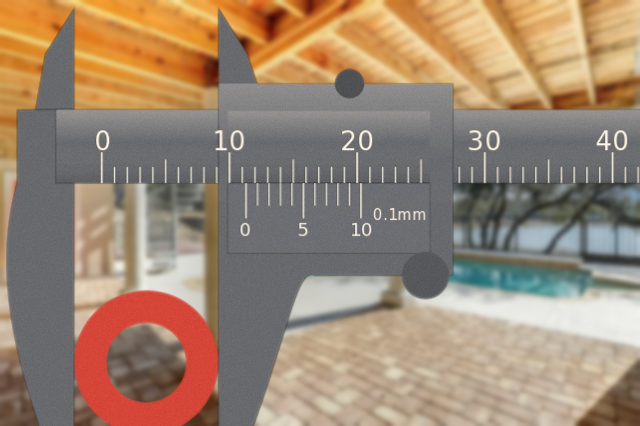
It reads 11.3 mm
